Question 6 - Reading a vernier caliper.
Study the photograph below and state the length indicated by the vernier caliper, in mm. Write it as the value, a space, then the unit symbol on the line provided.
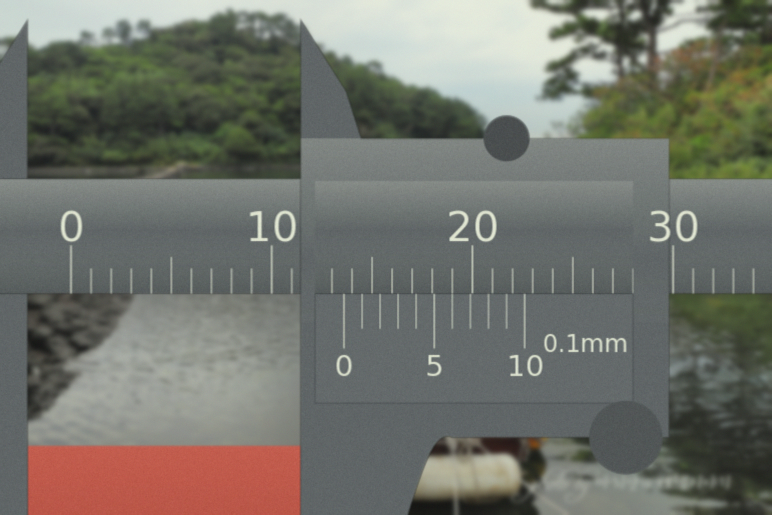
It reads 13.6 mm
